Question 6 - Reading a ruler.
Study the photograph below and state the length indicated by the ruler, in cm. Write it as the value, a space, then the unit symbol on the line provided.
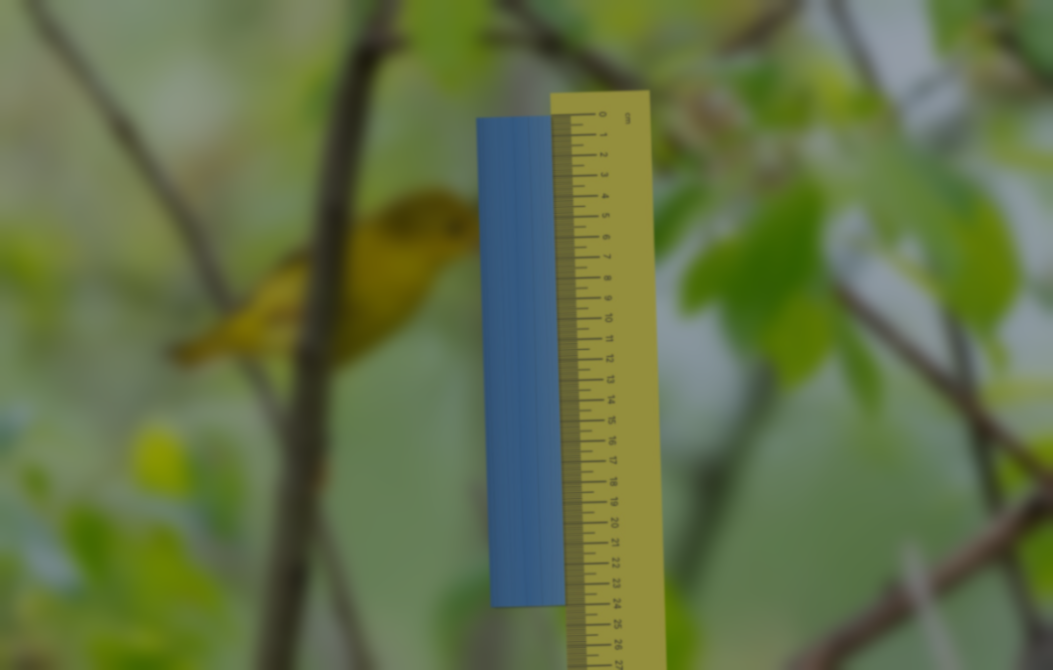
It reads 24 cm
